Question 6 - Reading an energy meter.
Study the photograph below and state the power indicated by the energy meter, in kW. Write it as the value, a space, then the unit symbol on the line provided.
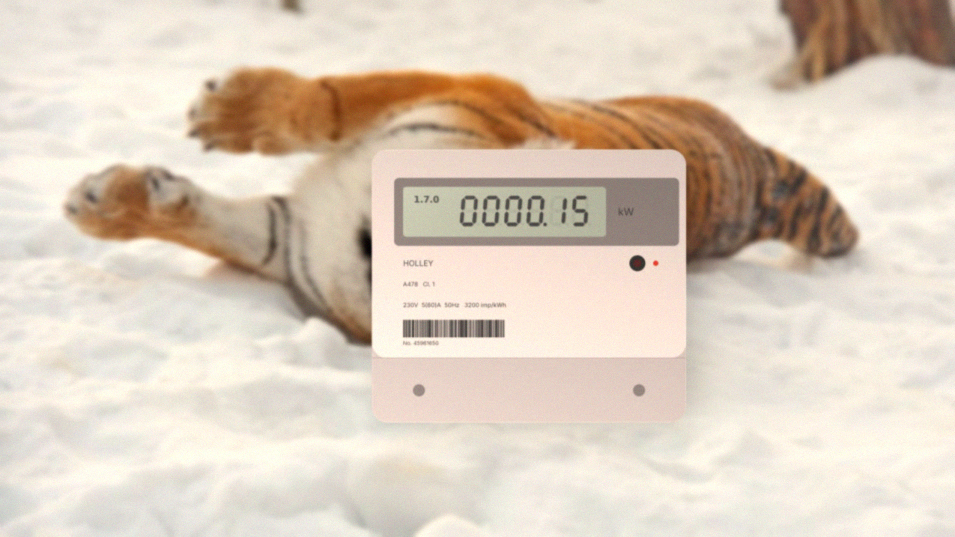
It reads 0.15 kW
